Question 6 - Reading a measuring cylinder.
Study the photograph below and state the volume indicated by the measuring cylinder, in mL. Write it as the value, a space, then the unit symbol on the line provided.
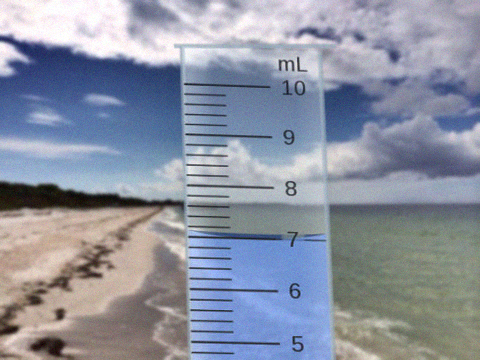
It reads 7 mL
